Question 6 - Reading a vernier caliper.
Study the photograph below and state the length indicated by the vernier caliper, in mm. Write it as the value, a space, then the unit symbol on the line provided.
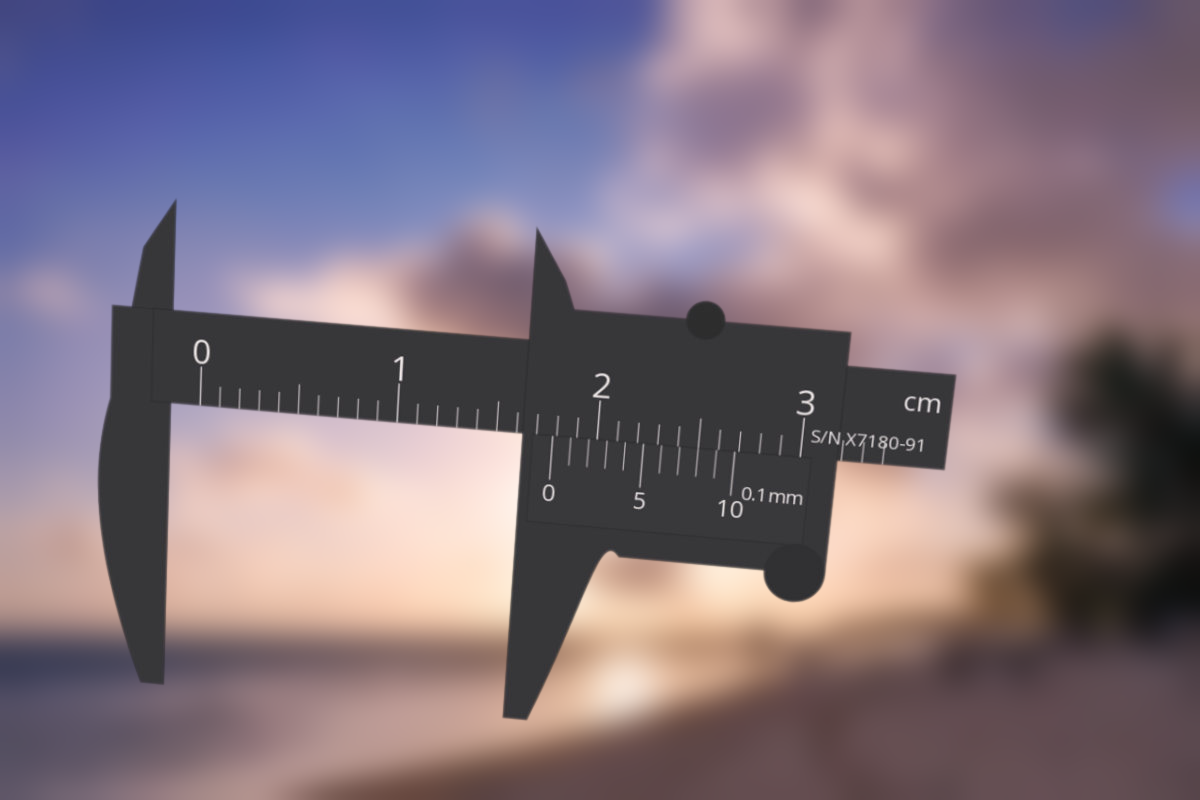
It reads 17.8 mm
